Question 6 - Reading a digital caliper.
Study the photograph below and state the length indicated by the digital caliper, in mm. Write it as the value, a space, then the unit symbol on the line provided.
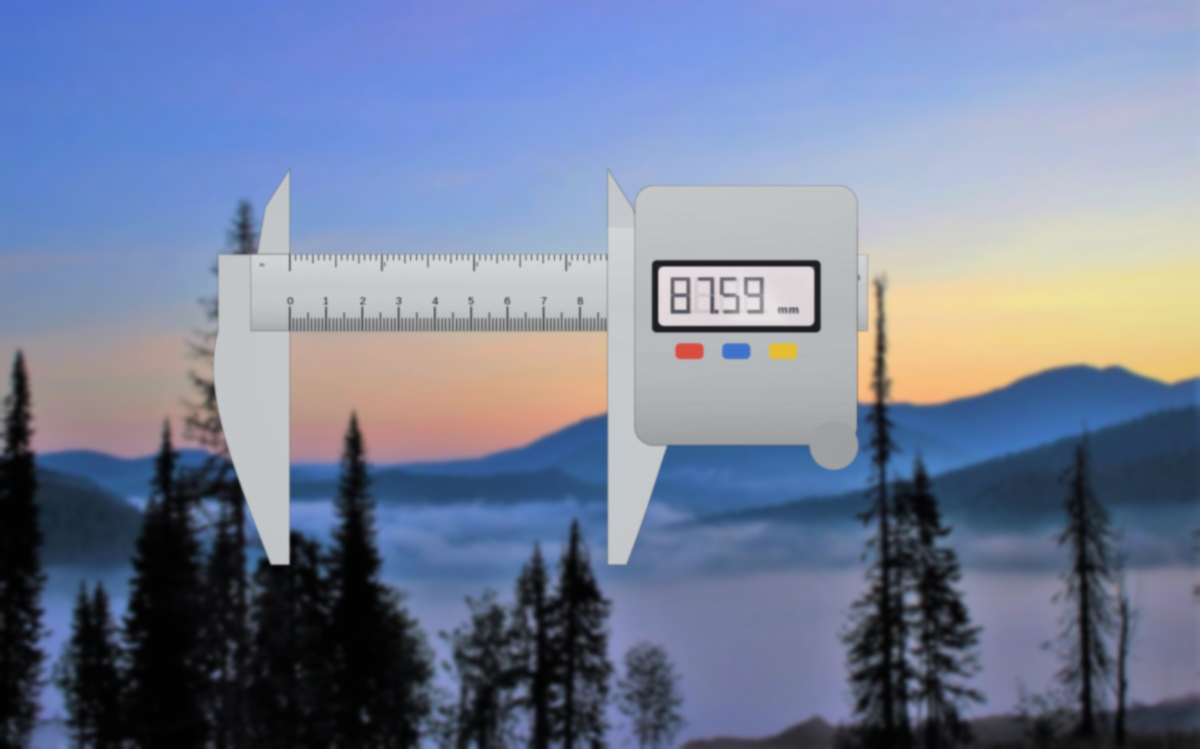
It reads 87.59 mm
